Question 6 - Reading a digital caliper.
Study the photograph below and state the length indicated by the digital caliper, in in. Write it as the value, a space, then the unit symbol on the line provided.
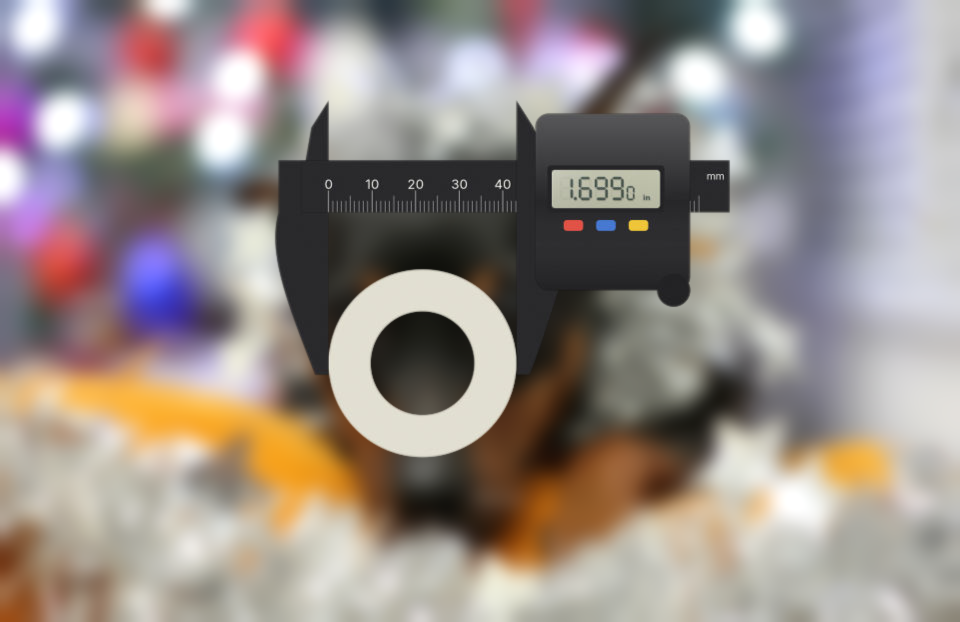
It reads 1.6990 in
